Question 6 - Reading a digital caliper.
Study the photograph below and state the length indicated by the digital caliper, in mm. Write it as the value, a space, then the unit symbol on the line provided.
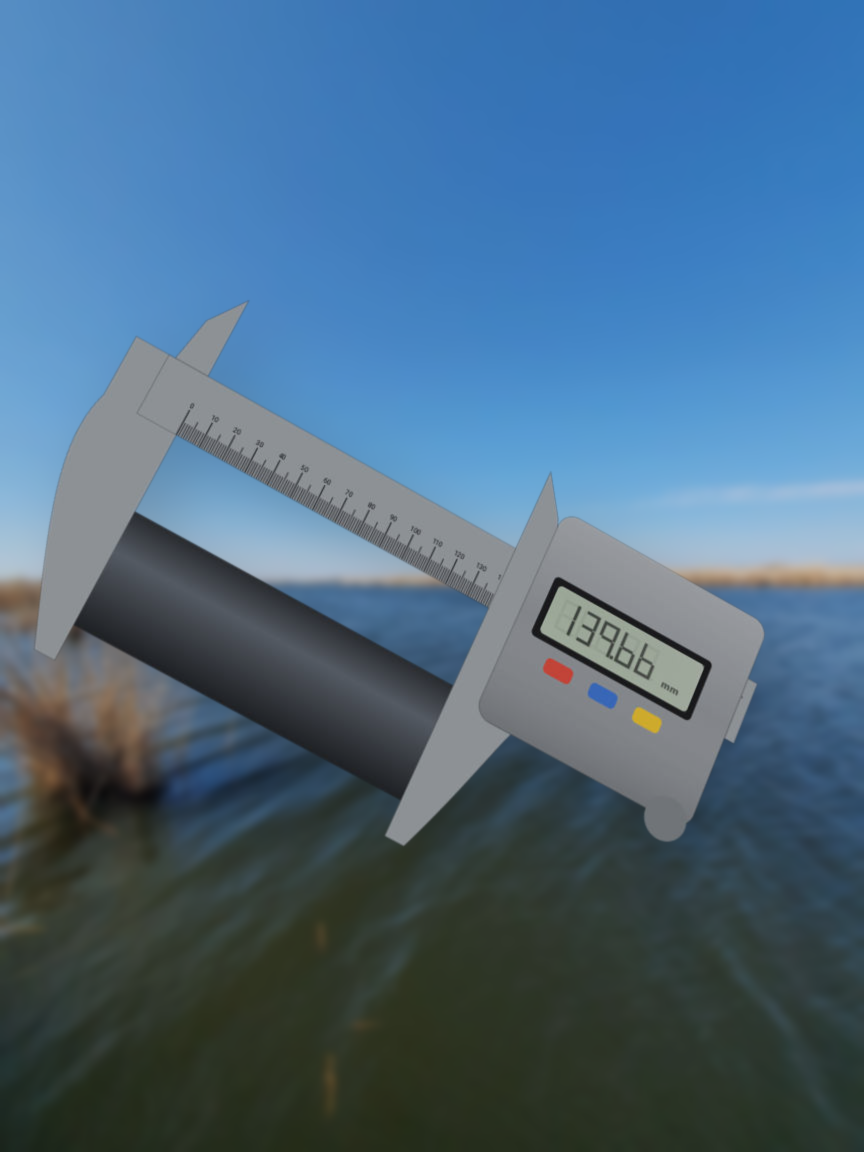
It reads 139.66 mm
